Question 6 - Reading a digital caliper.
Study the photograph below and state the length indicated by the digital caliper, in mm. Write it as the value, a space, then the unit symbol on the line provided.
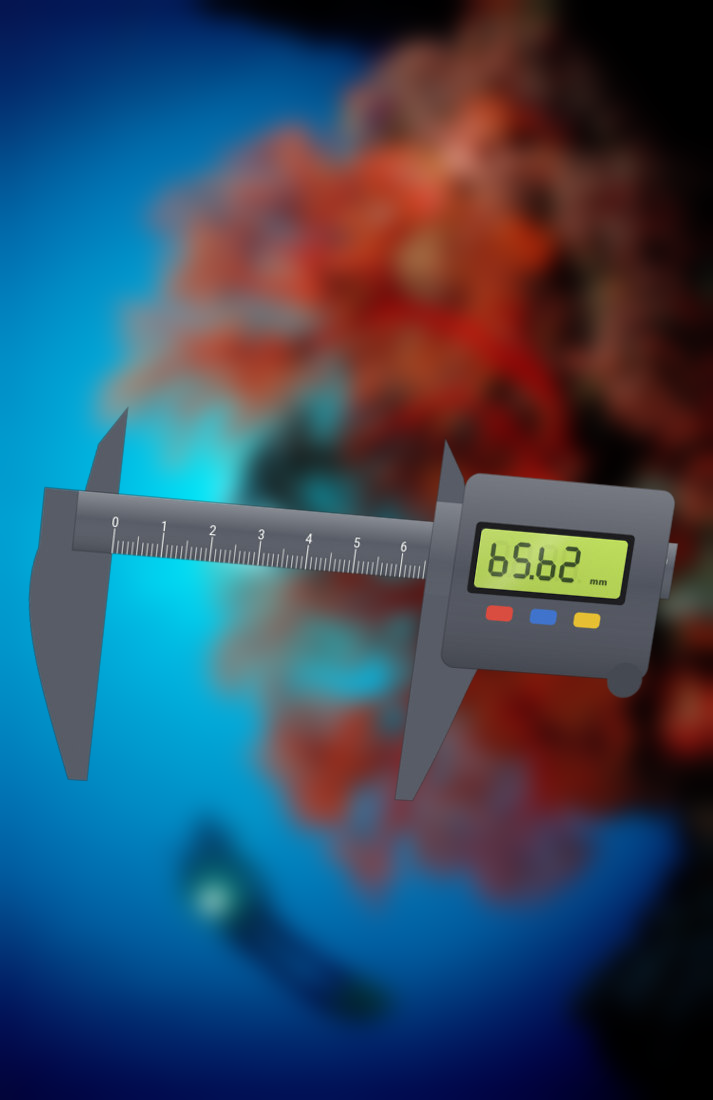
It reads 65.62 mm
